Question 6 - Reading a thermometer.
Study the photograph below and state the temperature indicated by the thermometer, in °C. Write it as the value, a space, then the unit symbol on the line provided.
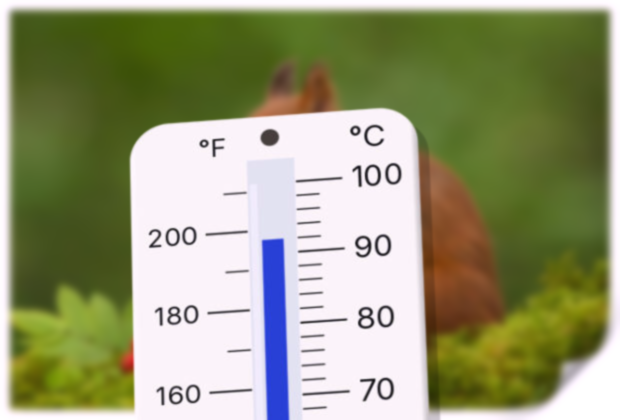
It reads 92 °C
